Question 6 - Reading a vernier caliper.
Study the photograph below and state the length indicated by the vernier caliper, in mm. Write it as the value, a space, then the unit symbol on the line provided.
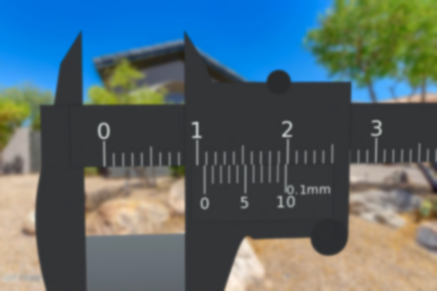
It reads 10.8 mm
